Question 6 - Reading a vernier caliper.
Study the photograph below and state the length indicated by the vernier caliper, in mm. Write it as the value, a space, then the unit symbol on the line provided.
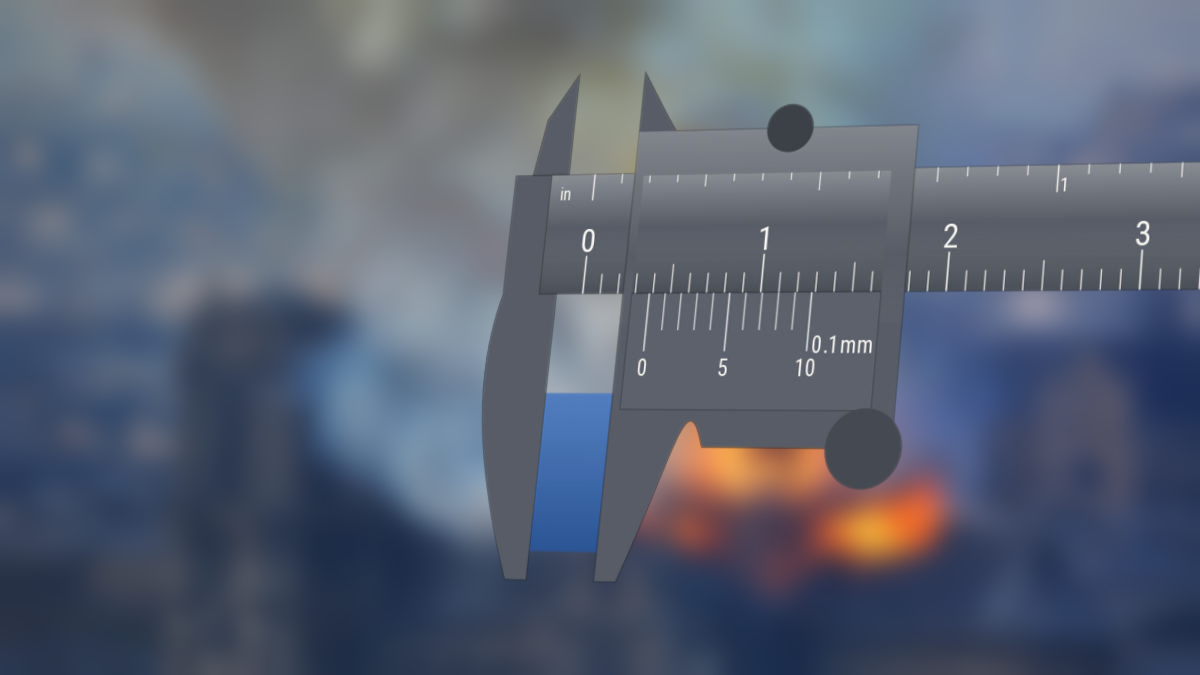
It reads 3.8 mm
